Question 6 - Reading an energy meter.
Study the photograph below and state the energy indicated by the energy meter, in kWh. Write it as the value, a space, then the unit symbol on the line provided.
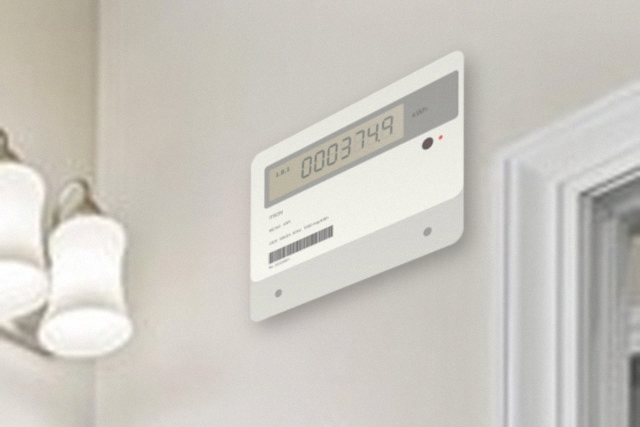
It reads 374.9 kWh
